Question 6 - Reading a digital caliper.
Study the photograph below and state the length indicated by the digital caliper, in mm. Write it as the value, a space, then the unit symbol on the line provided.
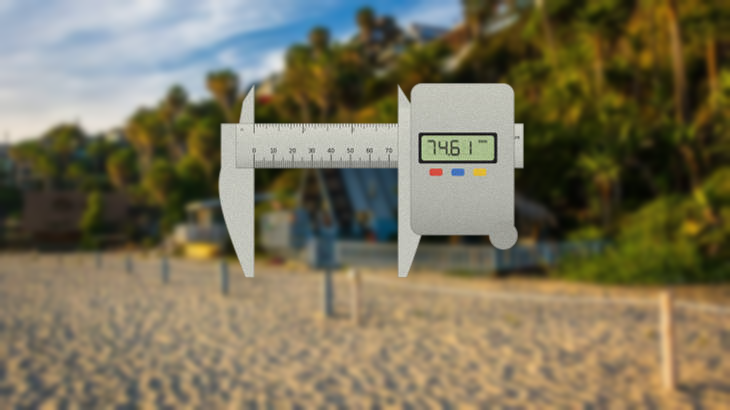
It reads 74.61 mm
